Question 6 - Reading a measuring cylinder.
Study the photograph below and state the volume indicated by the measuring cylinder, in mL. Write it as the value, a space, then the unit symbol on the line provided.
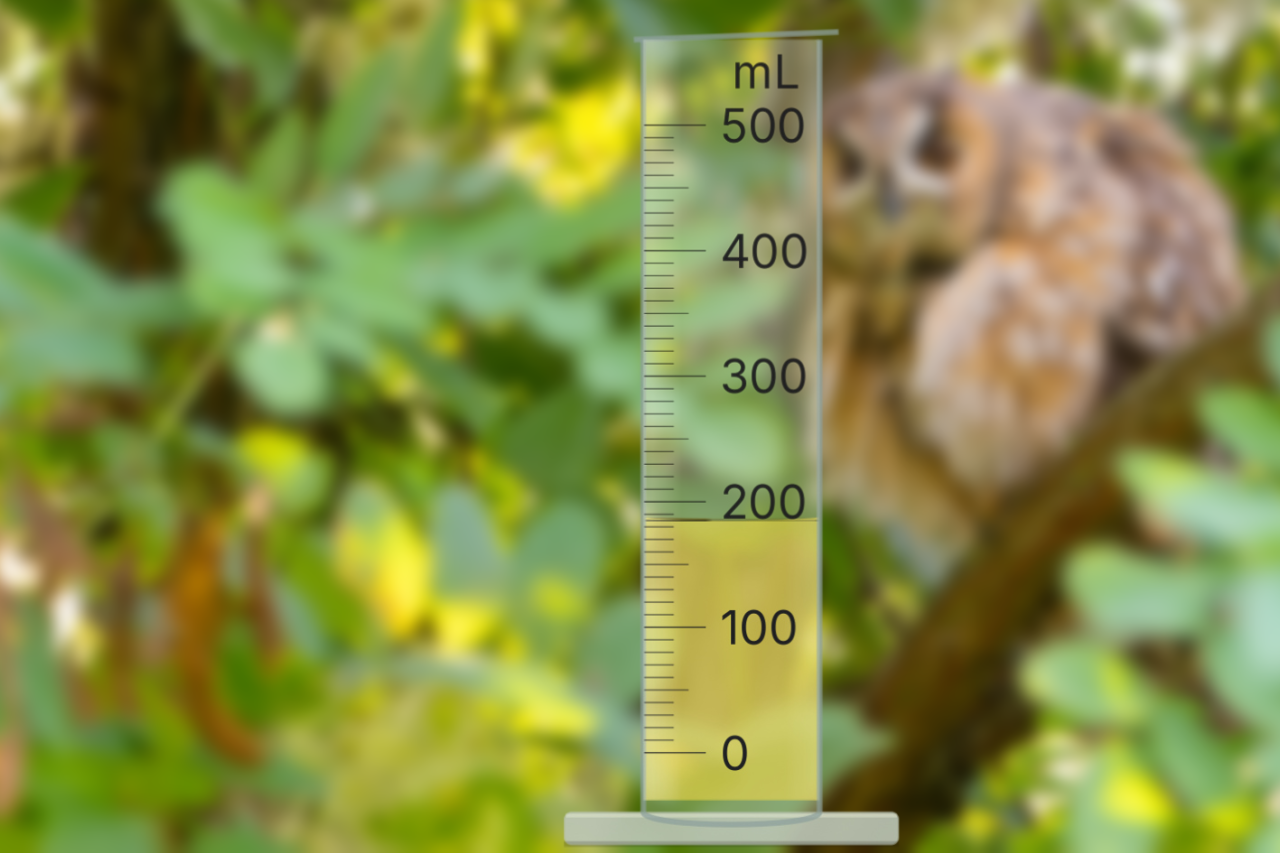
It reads 185 mL
